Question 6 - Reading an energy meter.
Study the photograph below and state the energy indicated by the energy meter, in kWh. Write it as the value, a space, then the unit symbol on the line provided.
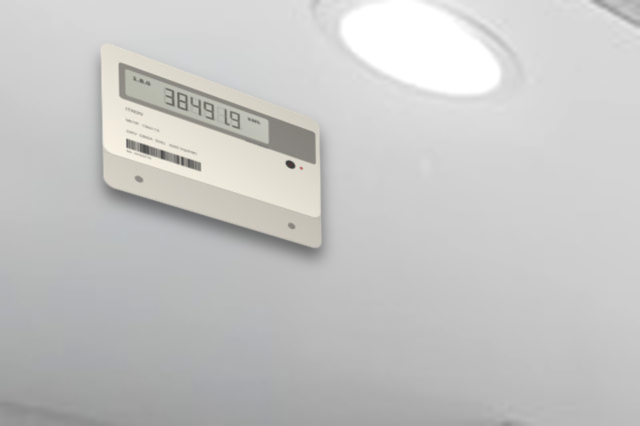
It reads 38491.9 kWh
